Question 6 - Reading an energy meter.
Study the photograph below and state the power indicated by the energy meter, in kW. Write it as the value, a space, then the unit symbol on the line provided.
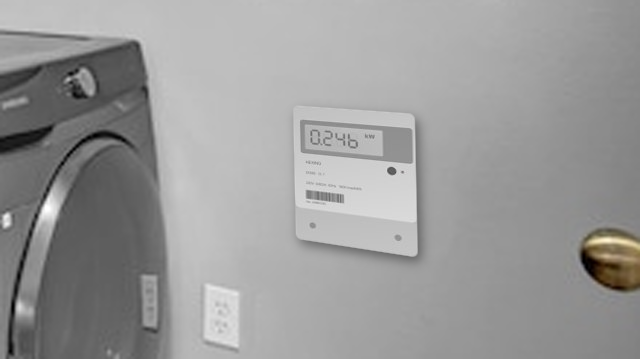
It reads 0.246 kW
